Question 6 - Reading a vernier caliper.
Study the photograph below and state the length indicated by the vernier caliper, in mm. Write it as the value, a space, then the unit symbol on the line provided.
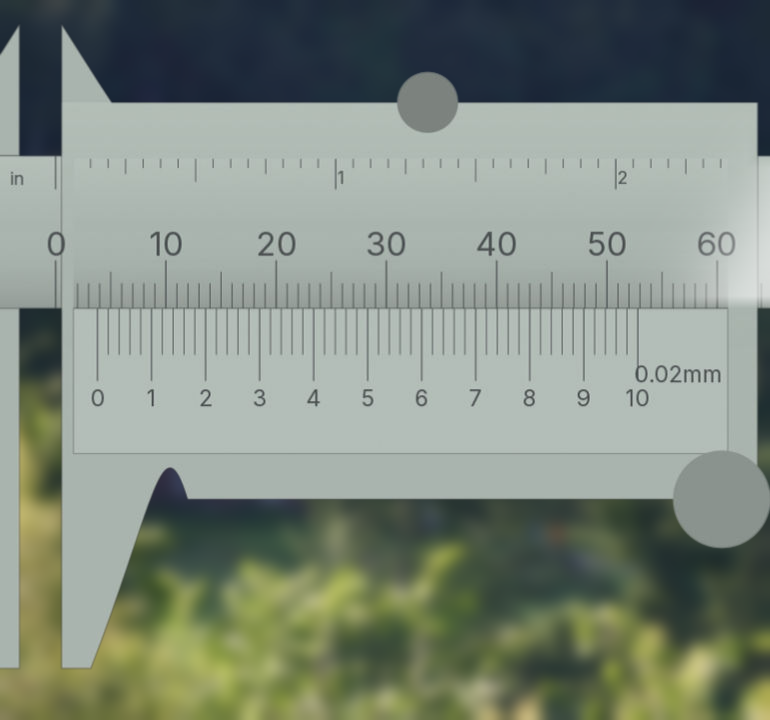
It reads 3.8 mm
